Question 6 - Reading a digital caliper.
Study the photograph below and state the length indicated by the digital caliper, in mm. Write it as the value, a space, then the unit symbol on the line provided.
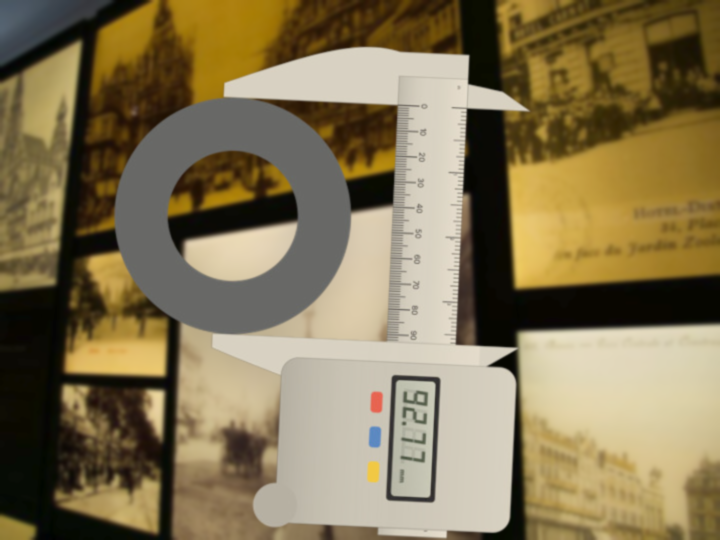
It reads 92.77 mm
